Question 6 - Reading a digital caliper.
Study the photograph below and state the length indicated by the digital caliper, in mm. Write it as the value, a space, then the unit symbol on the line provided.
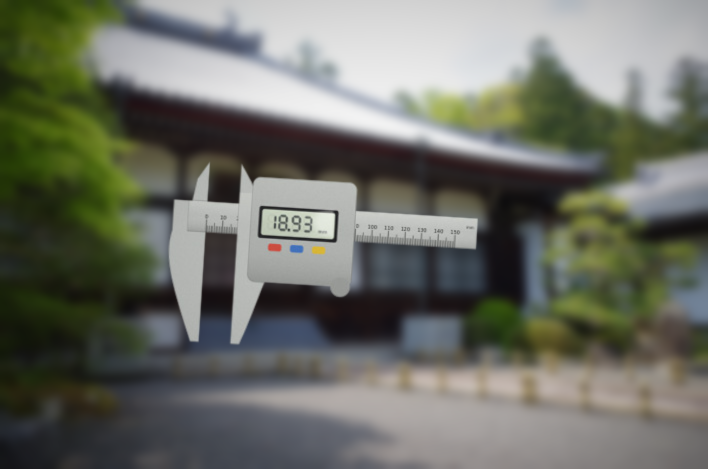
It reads 18.93 mm
